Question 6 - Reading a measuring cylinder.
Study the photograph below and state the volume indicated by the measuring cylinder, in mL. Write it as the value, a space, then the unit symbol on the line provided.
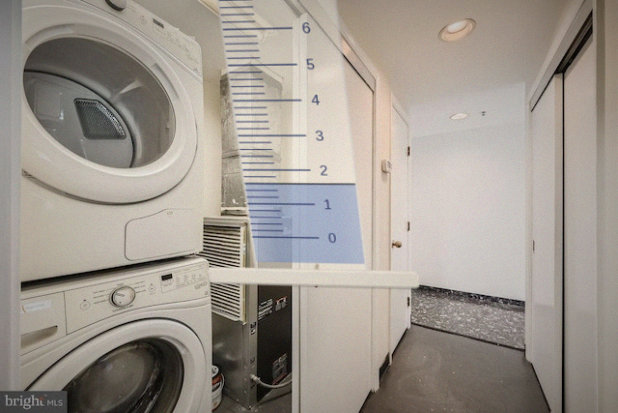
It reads 1.6 mL
